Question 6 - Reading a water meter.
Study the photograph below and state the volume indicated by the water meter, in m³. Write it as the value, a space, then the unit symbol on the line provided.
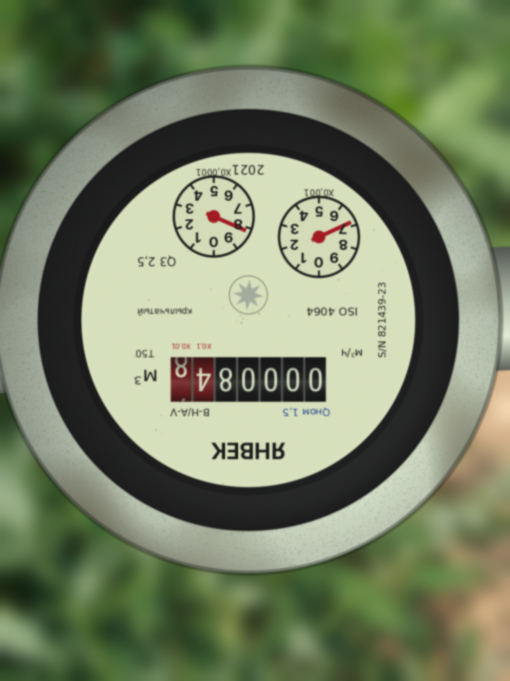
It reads 8.4768 m³
